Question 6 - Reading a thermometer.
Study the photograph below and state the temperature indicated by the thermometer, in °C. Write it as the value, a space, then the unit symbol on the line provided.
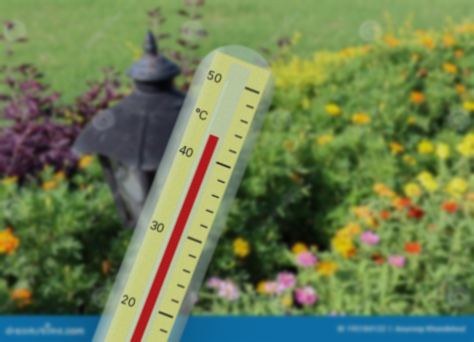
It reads 43 °C
